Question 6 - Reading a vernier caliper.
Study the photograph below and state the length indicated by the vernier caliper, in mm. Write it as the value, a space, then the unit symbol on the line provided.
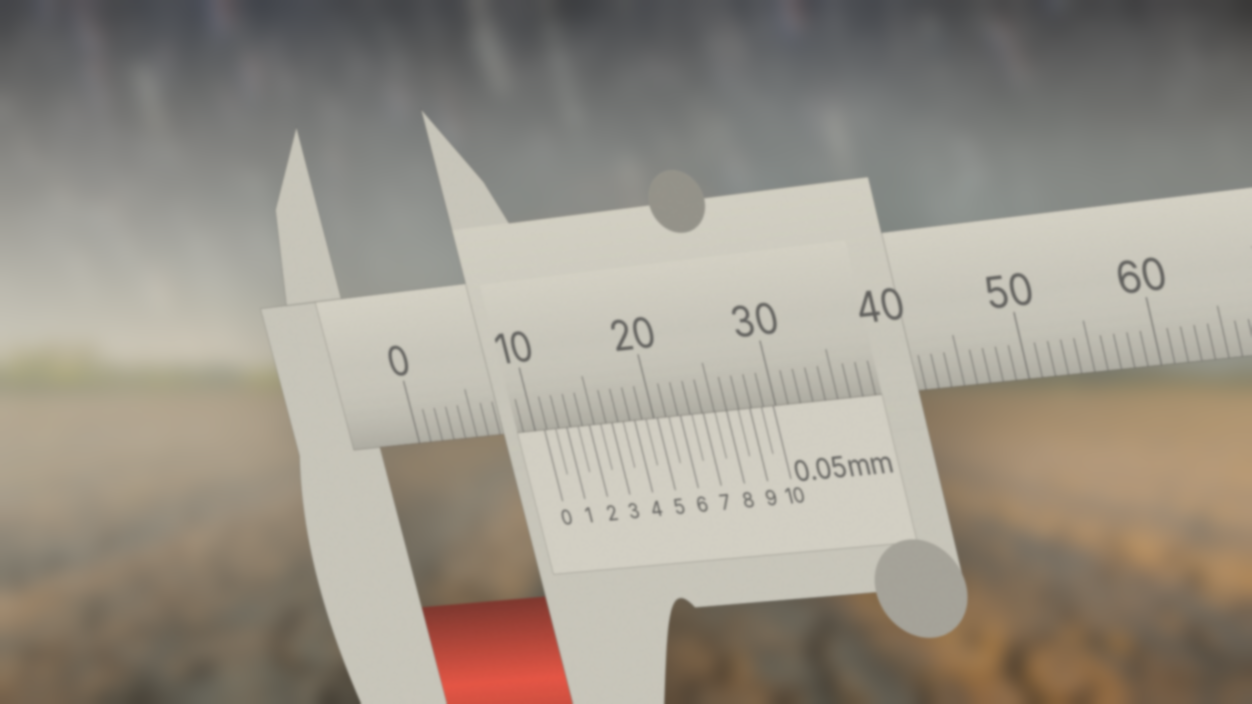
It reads 10.8 mm
